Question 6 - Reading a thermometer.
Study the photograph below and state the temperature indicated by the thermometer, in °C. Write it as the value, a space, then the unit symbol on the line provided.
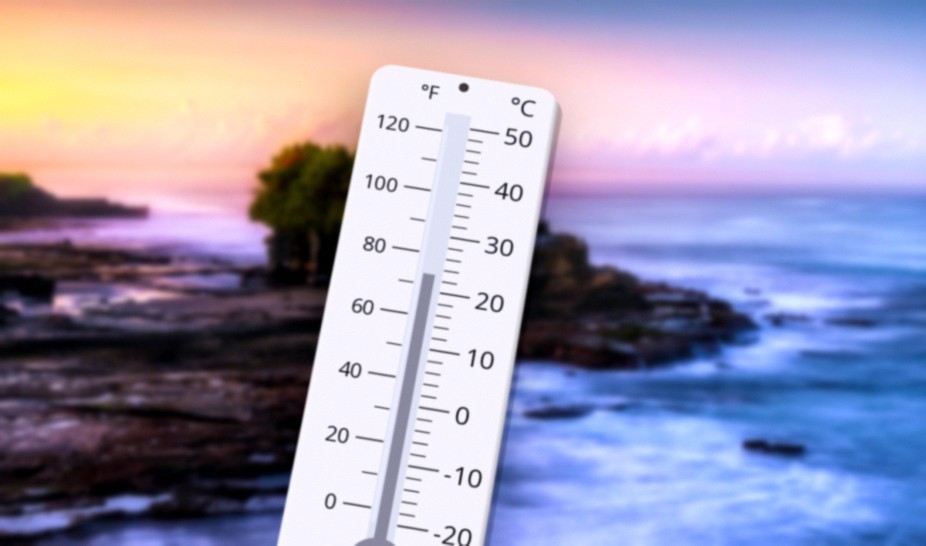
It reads 23 °C
